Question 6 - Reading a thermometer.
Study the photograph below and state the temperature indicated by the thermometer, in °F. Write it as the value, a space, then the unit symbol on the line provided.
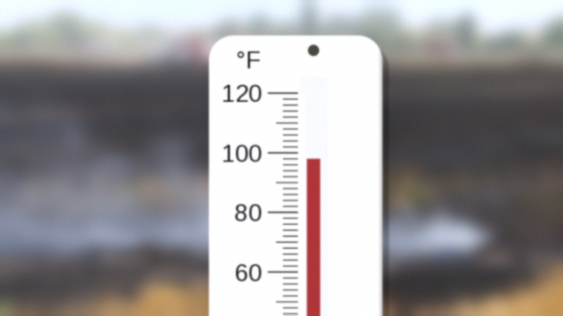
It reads 98 °F
